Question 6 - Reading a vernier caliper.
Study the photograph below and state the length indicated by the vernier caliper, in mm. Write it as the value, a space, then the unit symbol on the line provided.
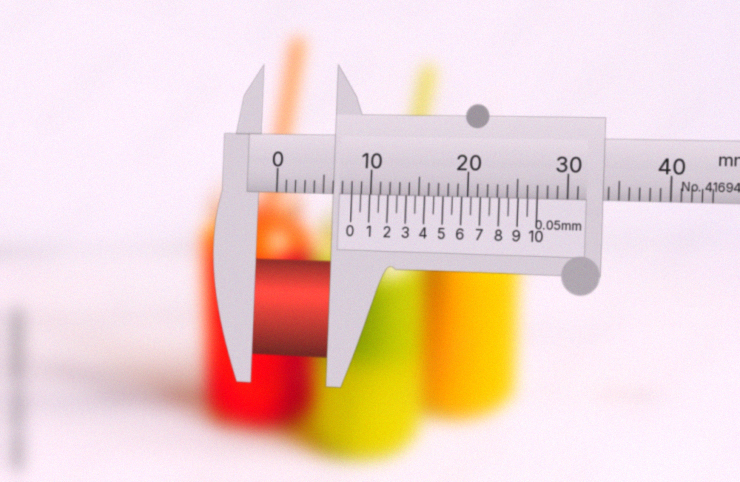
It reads 8.0 mm
